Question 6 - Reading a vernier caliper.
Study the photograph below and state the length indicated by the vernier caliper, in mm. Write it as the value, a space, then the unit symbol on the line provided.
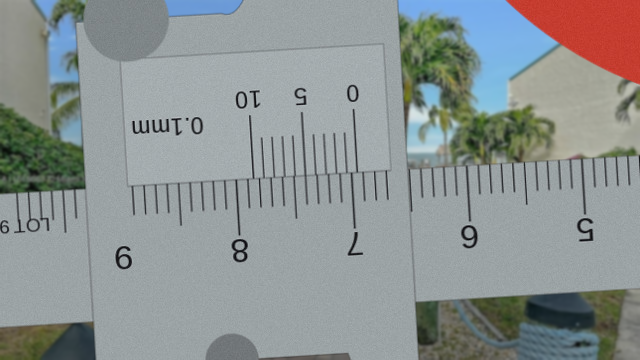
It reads 69.5 mm
